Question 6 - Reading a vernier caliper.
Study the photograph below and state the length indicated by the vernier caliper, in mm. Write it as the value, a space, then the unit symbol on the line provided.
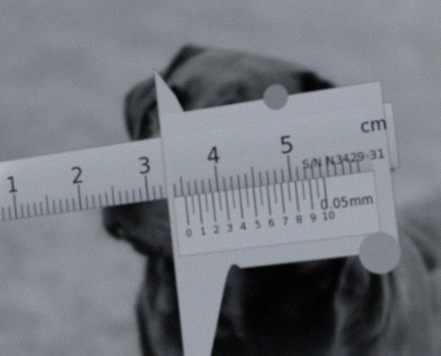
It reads 35.4 mm
